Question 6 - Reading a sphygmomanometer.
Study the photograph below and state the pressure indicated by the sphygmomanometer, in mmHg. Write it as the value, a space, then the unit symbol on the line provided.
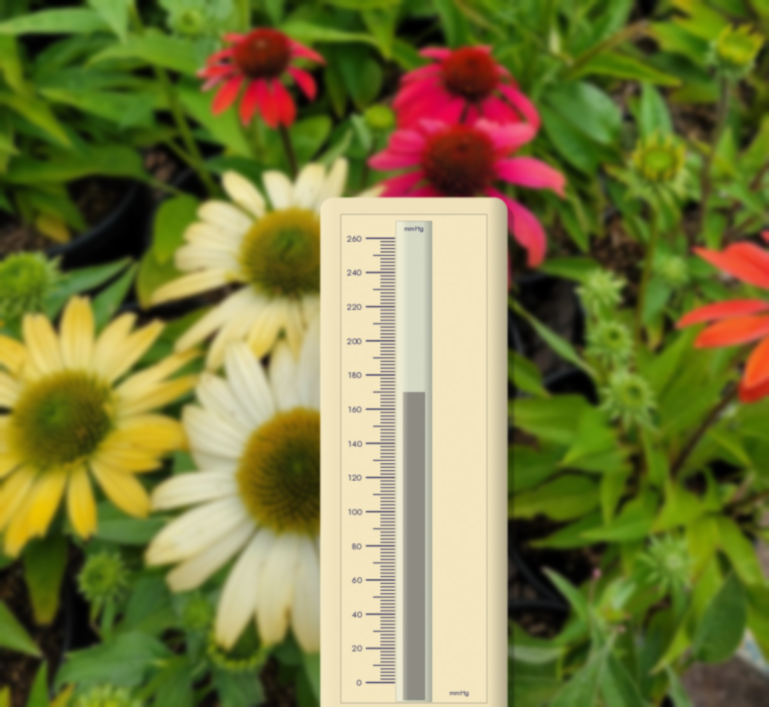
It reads 170 mmHg
